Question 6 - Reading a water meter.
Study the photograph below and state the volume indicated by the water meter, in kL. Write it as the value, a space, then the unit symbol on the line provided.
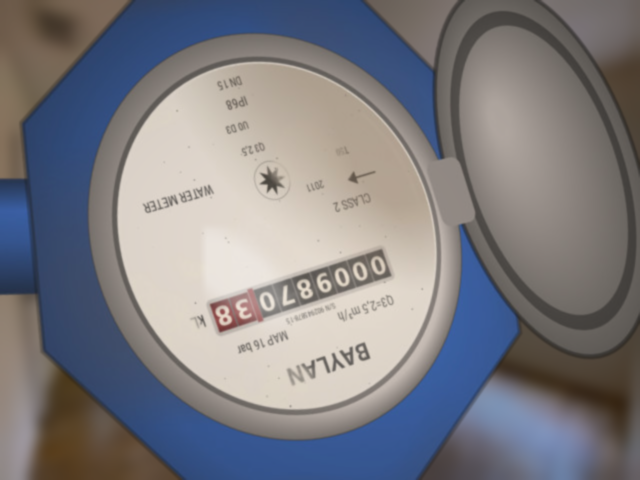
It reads 9870.38 kL
